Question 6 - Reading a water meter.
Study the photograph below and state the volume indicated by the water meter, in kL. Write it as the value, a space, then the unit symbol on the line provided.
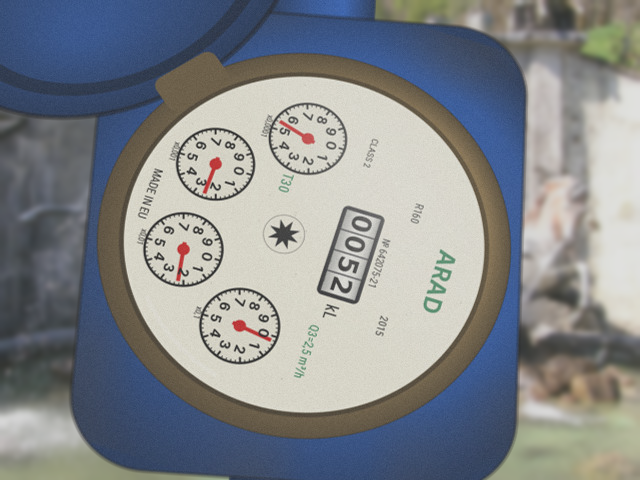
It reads 52.0225 kL
